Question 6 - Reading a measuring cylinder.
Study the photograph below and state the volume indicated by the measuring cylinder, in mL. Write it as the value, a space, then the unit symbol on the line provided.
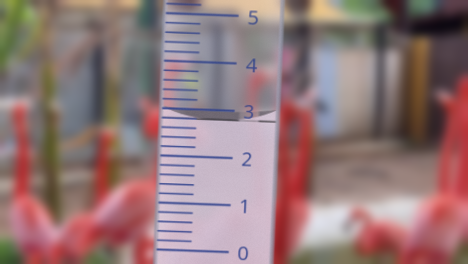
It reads 2.8 mL
